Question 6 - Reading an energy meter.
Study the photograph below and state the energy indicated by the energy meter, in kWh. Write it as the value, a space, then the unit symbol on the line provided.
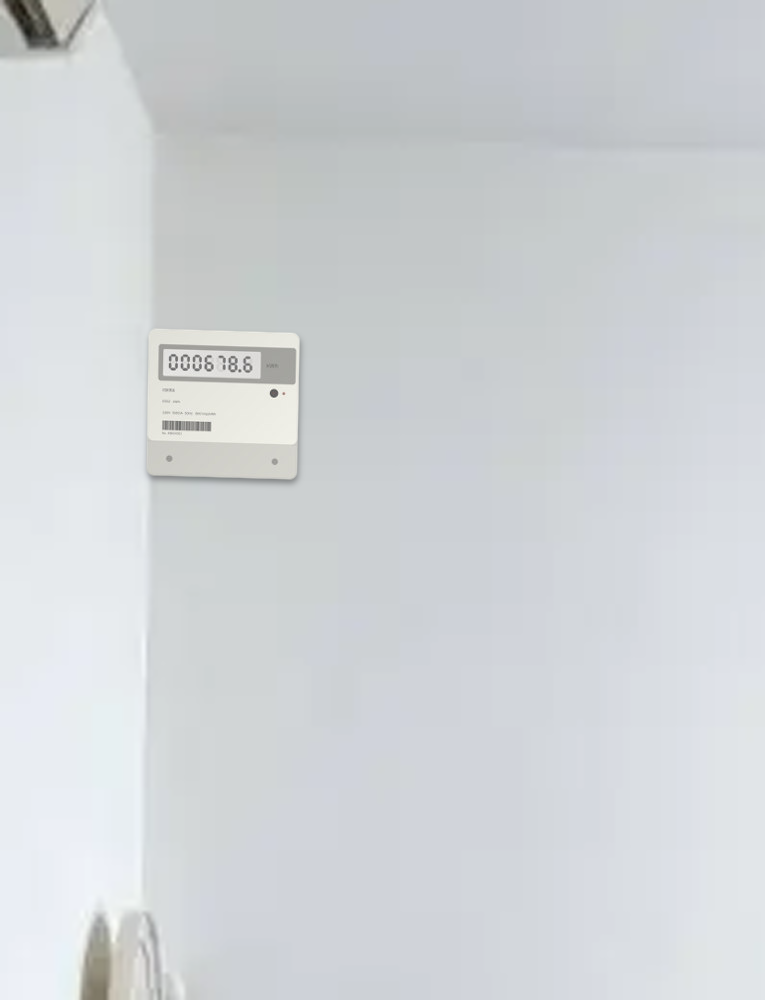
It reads 678.6 kWh
